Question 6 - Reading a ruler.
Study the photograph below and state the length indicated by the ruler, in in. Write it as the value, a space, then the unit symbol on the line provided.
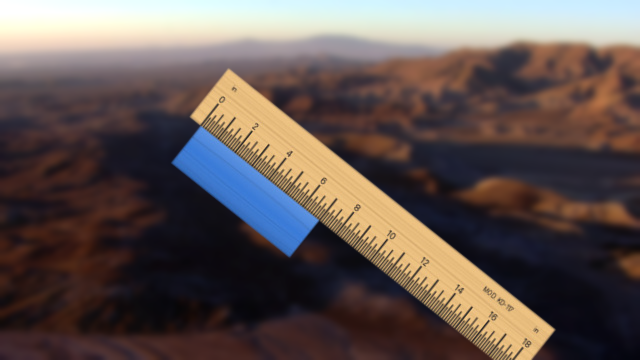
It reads 7 in
